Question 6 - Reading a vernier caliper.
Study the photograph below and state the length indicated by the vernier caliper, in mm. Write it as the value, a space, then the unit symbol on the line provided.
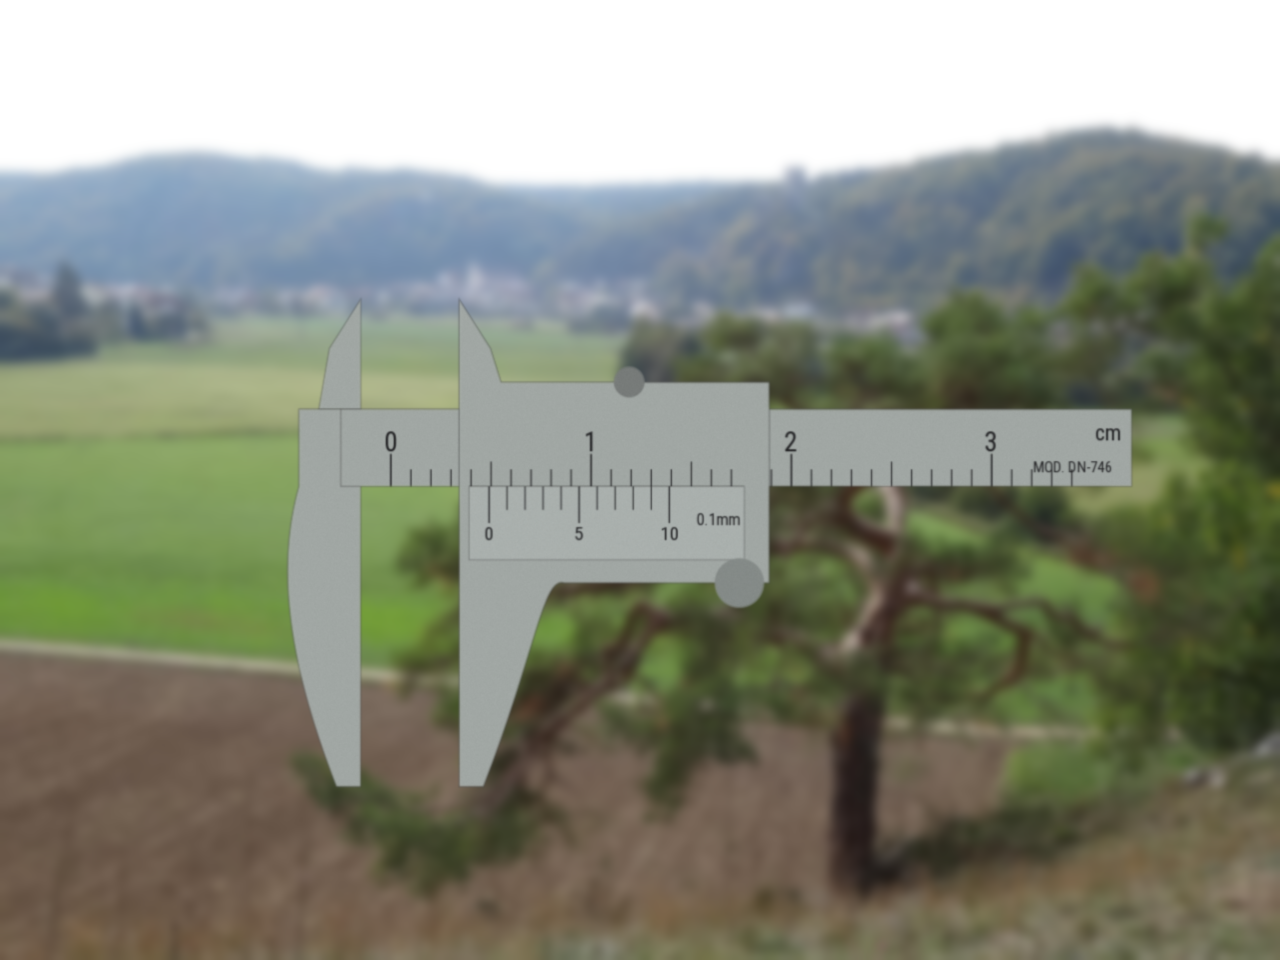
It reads 4.9 mm
